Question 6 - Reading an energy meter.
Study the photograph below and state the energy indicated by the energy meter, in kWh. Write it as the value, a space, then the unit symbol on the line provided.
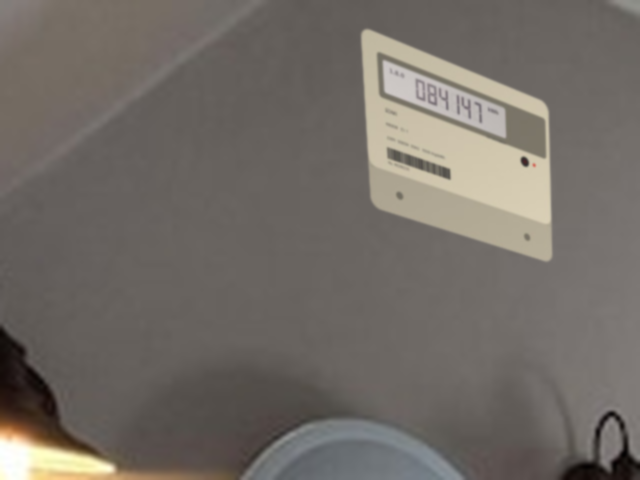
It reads 84147 kWh
